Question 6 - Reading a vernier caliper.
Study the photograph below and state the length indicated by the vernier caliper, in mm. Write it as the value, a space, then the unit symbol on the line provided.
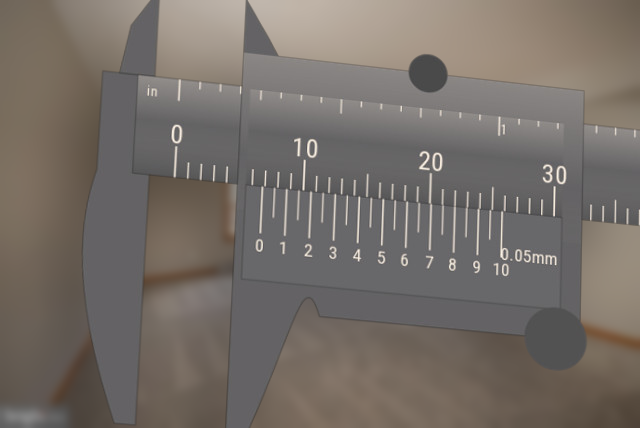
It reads 6.8 mm
